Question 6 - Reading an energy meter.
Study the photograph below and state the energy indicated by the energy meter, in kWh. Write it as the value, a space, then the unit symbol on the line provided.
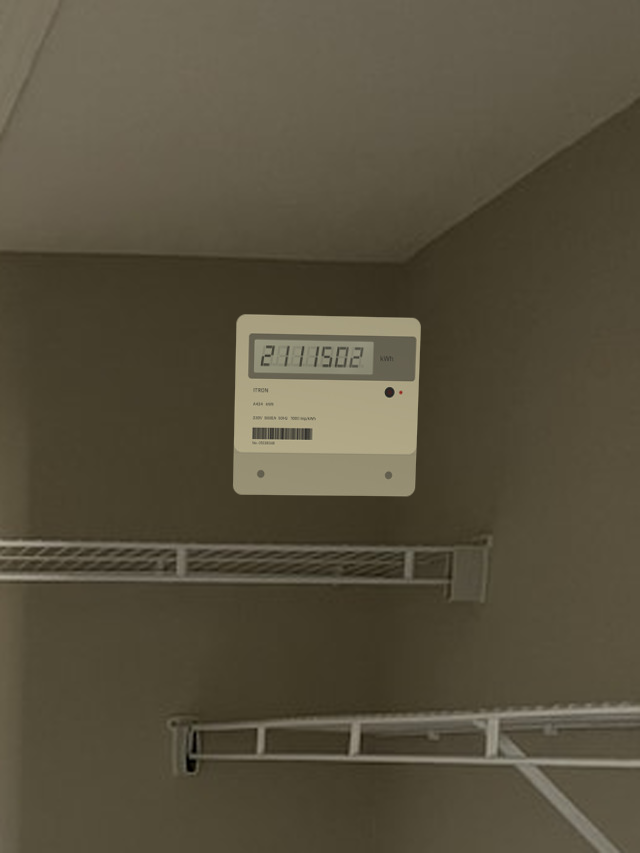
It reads 2111502 kWh
